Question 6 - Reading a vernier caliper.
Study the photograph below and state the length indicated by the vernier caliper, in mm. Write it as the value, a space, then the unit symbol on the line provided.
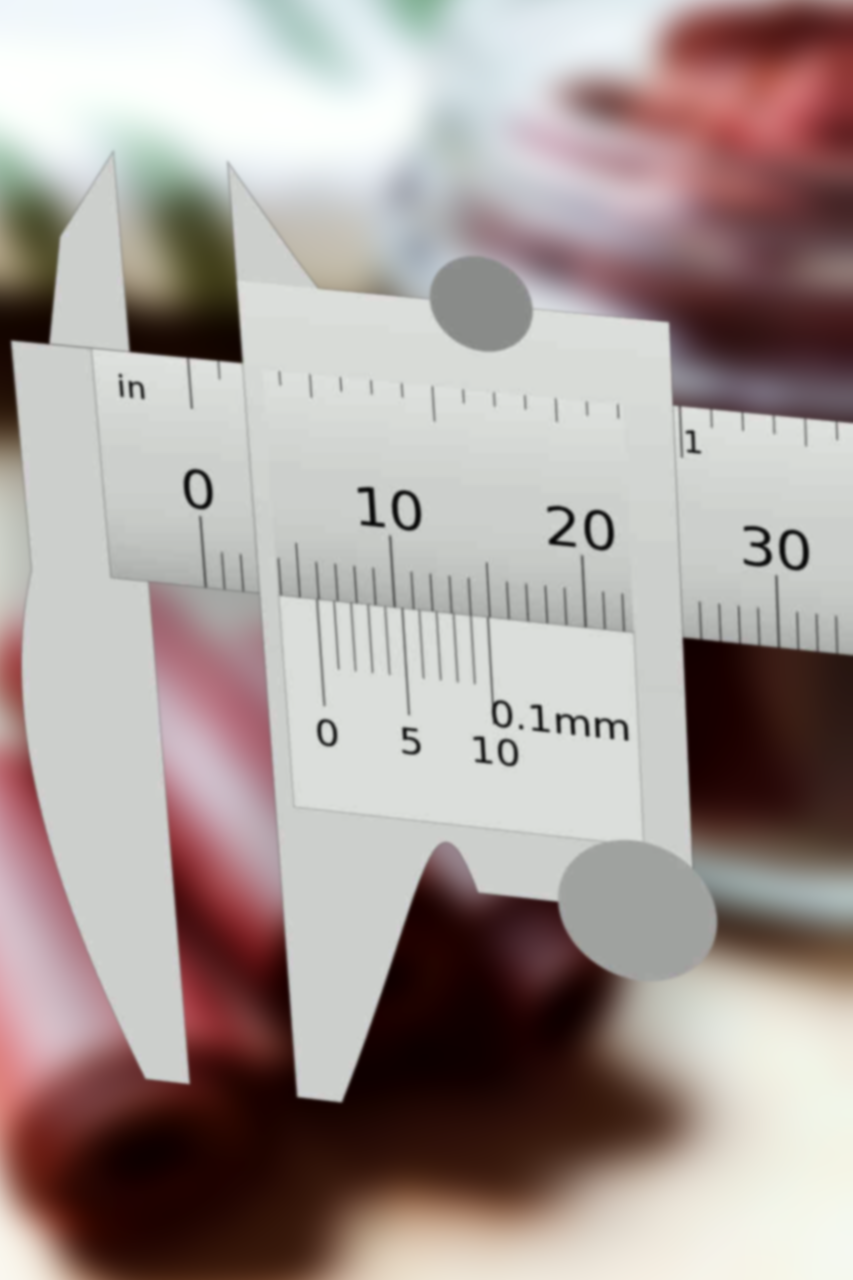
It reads 5.9 mm
